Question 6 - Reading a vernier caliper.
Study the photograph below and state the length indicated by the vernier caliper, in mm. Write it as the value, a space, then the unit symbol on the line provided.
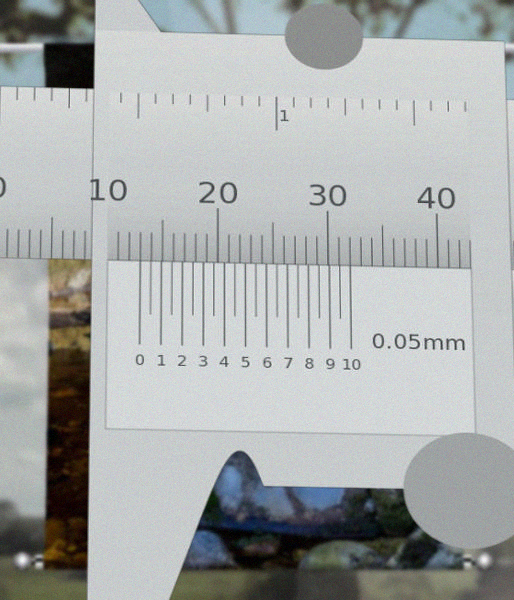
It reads 13.0 mm
